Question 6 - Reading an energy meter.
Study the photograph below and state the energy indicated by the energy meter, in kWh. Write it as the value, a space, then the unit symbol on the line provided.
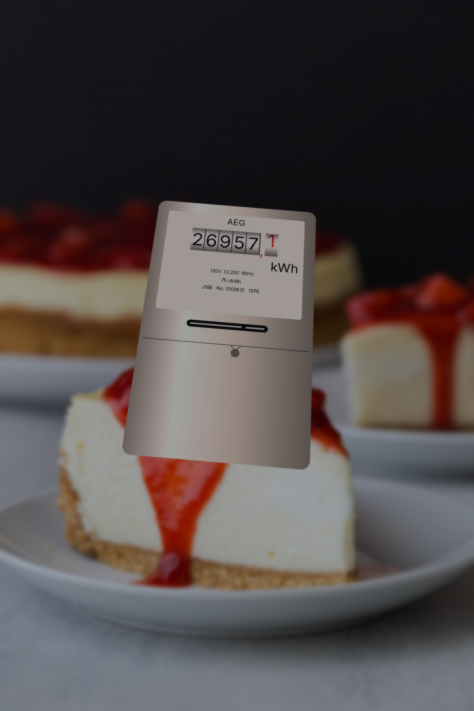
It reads 26957.1 kWh
